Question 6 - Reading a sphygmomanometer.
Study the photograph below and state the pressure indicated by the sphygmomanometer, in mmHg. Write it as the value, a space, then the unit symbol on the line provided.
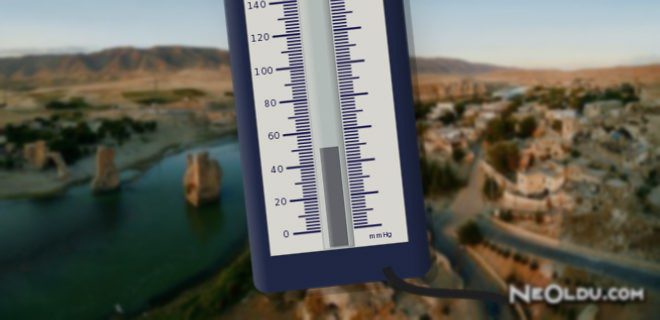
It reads 50 mmHg
